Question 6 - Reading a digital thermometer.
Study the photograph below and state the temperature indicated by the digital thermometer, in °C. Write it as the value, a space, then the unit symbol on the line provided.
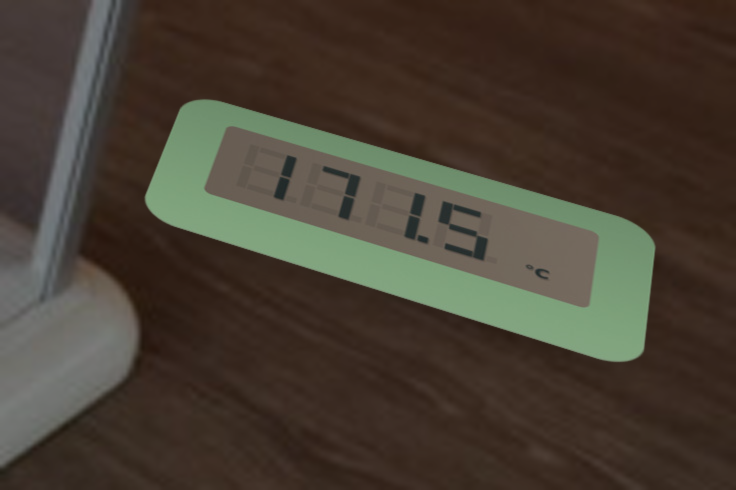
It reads 171.5 °C
